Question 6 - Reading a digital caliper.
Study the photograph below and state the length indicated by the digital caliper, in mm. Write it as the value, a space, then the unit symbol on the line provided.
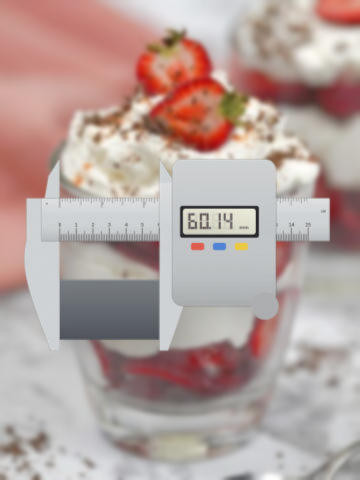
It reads 60.14 mm
